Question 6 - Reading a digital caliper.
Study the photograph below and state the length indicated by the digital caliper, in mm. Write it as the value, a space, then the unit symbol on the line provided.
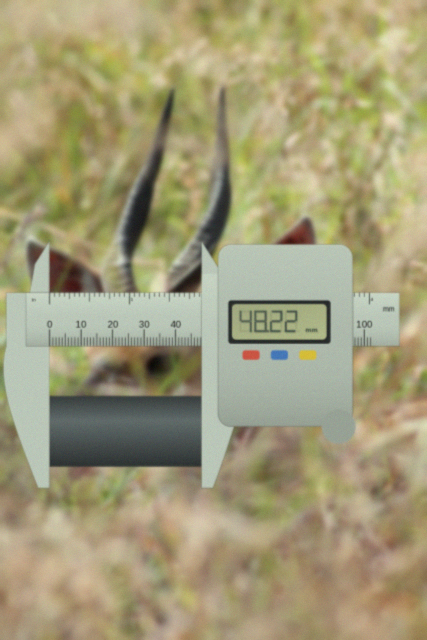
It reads 48.22 mm
